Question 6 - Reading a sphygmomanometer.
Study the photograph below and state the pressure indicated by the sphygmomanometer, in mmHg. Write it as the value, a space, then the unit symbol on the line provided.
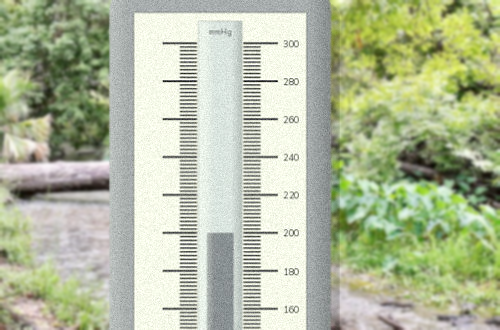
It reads 200 mmHg
